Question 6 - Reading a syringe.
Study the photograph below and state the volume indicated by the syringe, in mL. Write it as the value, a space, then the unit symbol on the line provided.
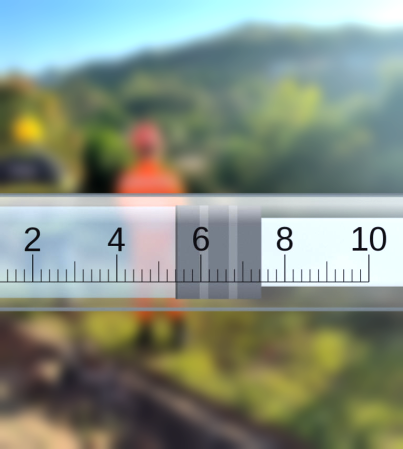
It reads 5.4 mL
